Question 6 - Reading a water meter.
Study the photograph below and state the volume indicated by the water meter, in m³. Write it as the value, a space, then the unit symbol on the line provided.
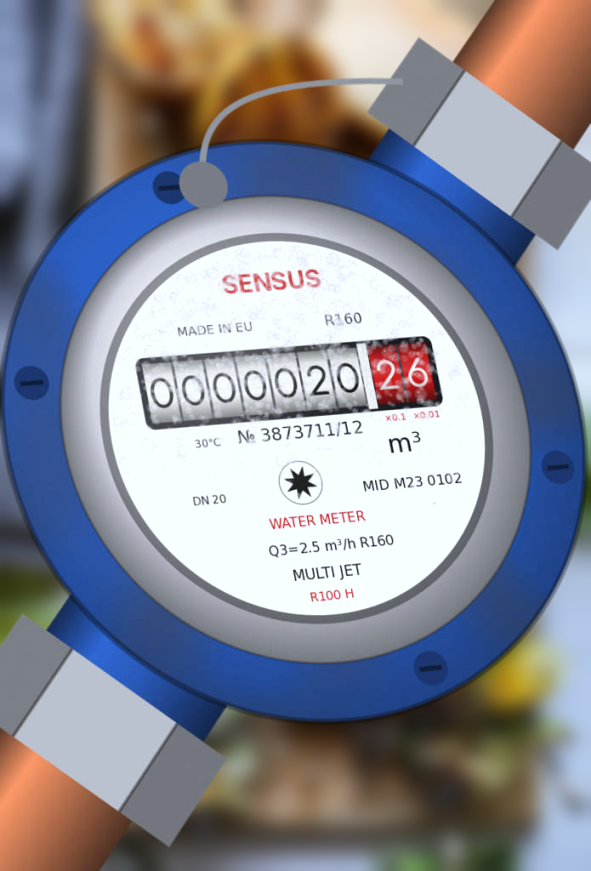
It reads 20.26 m³
